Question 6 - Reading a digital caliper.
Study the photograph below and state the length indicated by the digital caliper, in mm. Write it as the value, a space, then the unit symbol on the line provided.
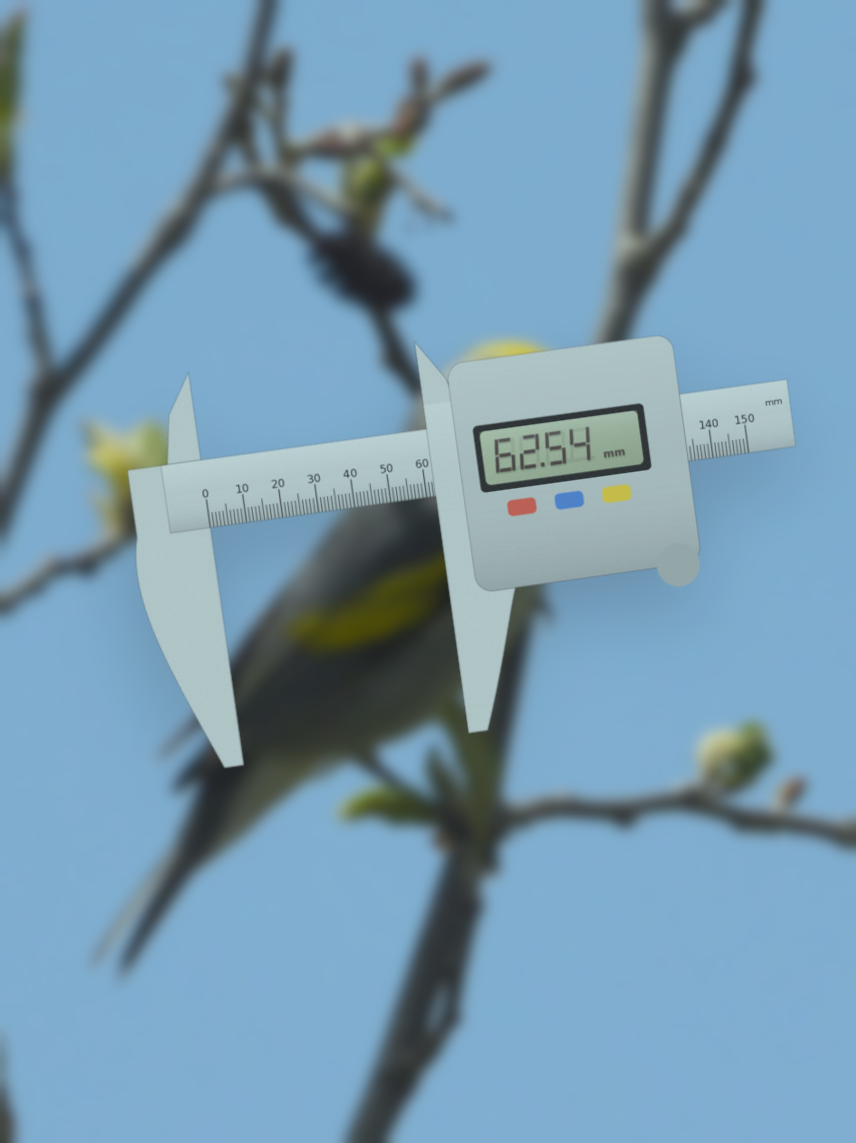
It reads 62.54 mm
